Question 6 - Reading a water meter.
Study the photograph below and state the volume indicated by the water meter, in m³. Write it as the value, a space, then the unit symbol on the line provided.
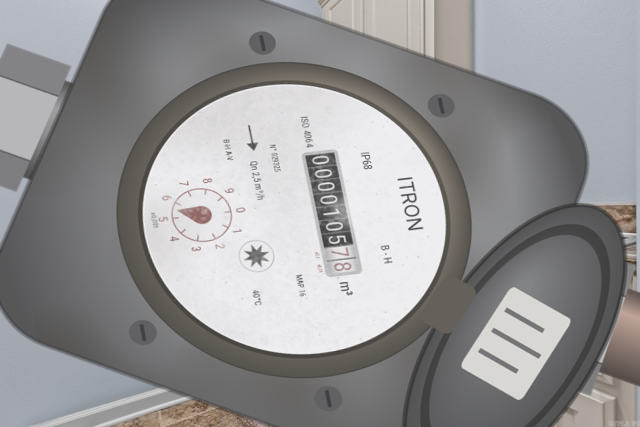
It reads 105.785 m³
